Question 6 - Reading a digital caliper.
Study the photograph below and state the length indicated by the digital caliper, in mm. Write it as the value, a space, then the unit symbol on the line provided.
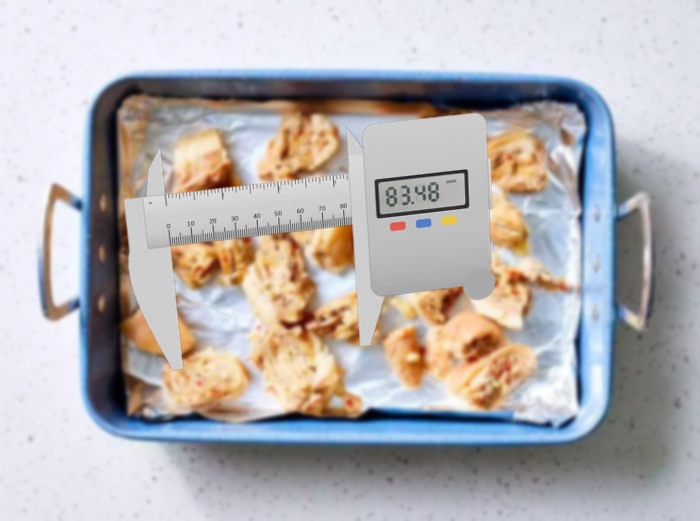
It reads 83.48 mm
